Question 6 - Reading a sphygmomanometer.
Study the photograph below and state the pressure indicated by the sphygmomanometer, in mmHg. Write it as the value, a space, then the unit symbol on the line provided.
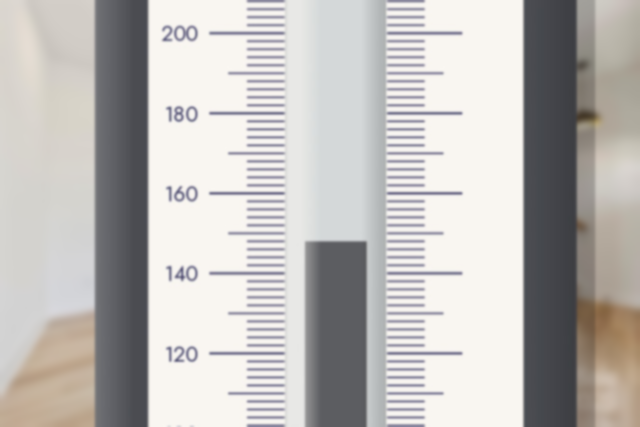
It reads 148 mmHg
